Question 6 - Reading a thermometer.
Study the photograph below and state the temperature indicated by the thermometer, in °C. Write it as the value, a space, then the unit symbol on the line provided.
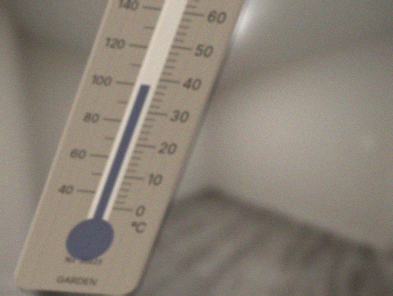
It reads 38 °C
